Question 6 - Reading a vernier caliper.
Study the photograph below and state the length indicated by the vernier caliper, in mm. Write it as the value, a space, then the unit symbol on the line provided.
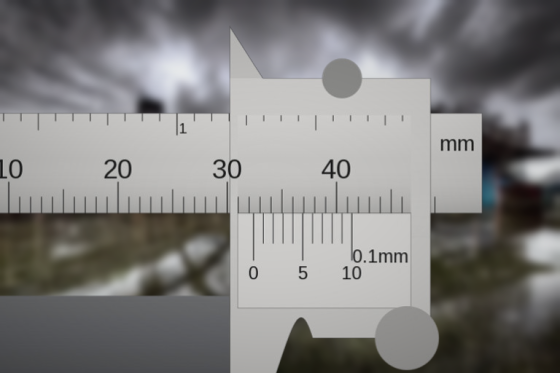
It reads 32.4 mm
